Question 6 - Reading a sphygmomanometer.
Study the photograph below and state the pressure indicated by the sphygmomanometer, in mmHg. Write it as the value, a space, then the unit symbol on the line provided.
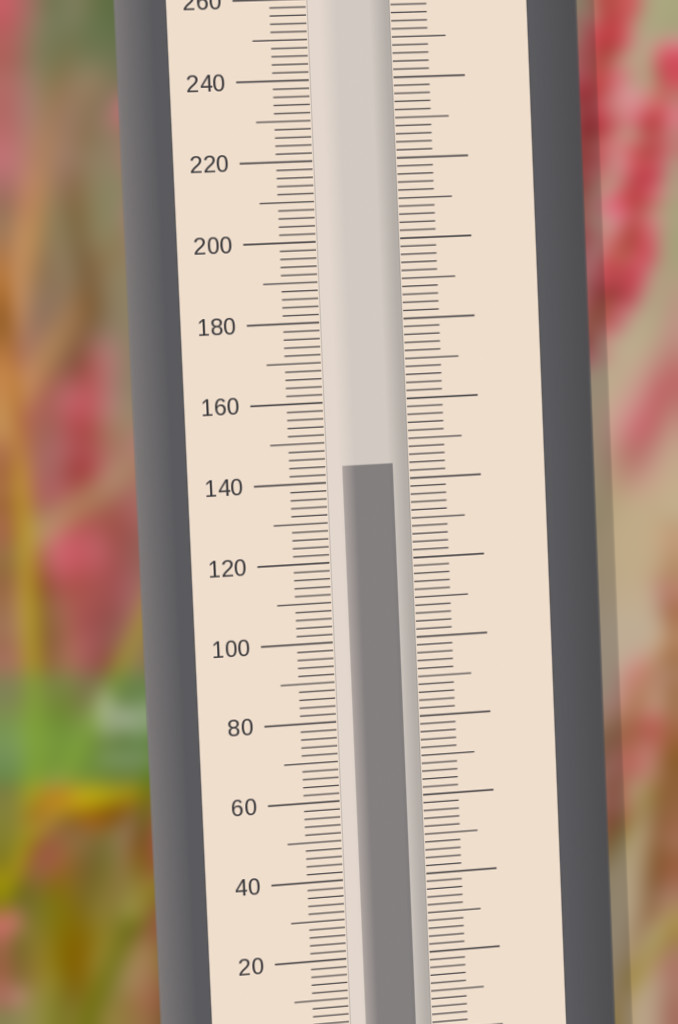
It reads 144 mmHg
